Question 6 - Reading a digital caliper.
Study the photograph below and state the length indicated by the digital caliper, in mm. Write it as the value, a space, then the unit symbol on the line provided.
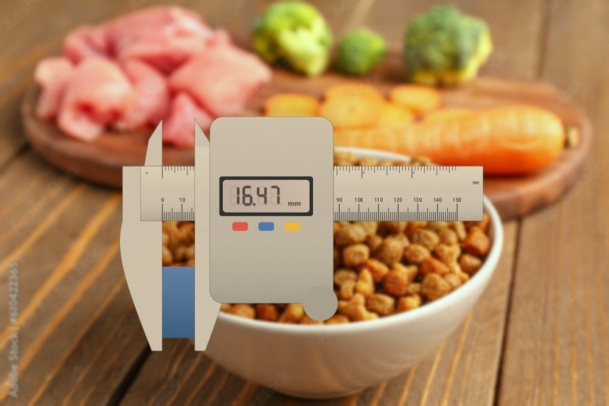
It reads 16.47 mm
